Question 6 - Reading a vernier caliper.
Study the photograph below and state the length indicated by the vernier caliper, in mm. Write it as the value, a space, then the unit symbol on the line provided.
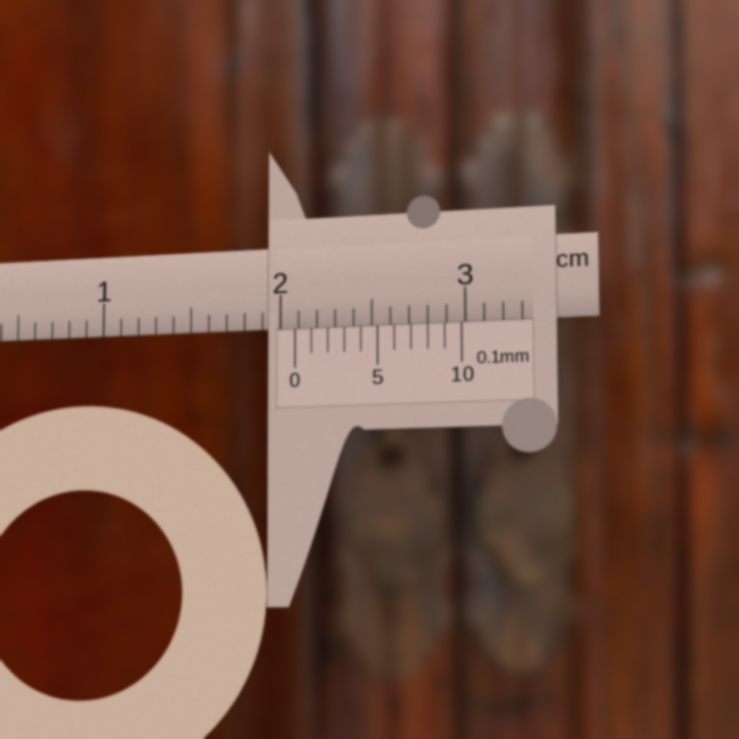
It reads 20.8 mm
